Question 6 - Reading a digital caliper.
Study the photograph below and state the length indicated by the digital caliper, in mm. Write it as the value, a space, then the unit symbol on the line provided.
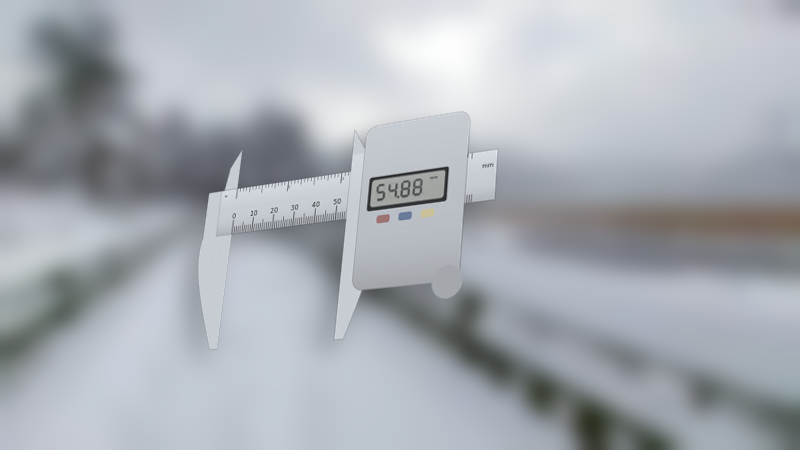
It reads 54.88 mm
